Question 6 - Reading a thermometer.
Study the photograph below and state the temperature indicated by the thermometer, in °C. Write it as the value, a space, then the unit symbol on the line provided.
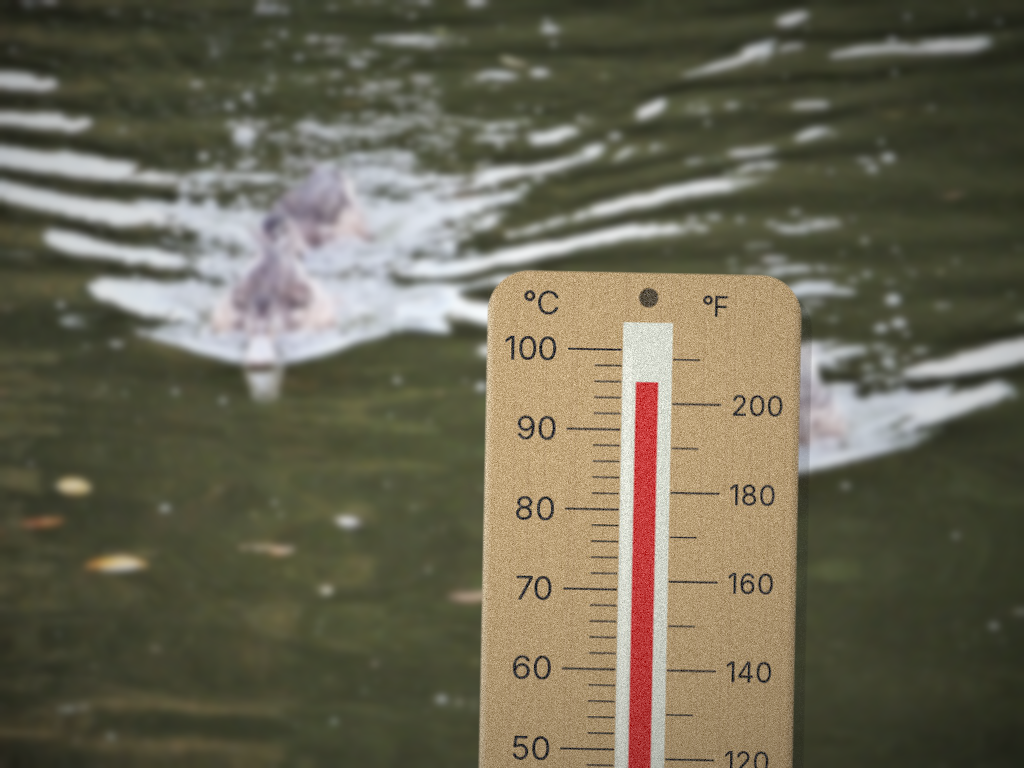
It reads 96 °C
